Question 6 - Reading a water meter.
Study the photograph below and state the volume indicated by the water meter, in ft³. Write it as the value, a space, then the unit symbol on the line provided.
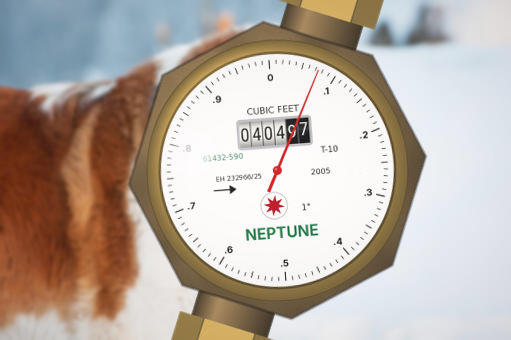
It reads 40497.07 ft³
